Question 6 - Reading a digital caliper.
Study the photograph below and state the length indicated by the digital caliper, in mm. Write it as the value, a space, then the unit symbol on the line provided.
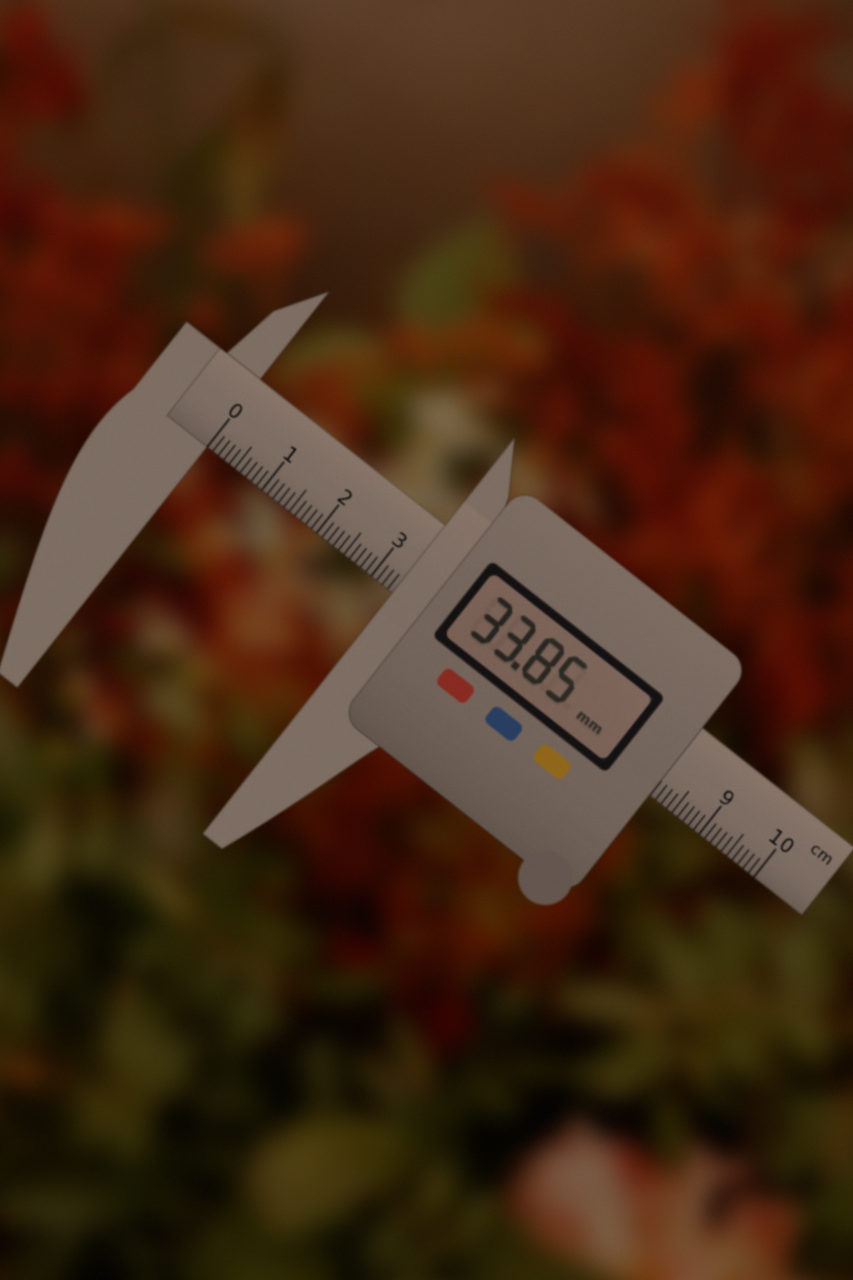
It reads 33.85 mm
